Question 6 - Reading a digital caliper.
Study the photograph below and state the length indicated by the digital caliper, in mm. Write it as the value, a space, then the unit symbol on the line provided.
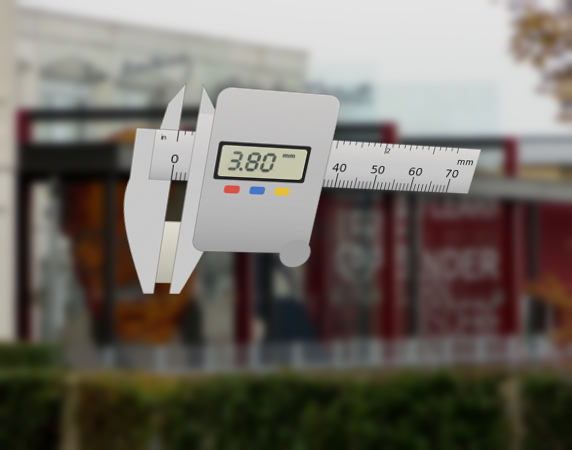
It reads 3.80 mm
